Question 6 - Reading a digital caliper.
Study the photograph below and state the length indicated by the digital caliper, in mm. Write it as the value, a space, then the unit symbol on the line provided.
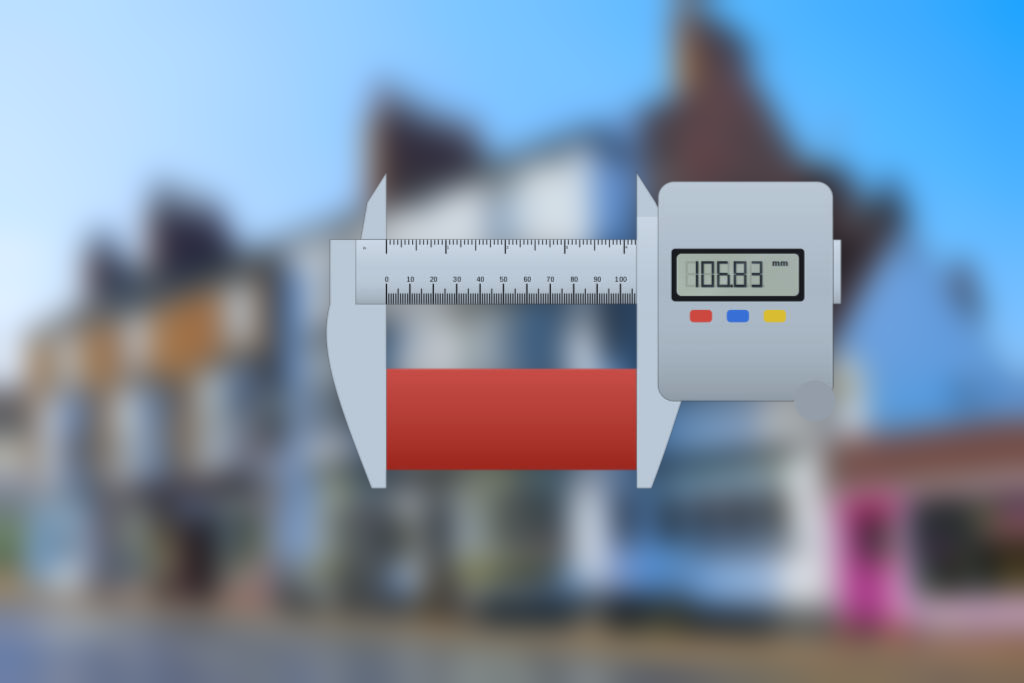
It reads 106.83 mm
